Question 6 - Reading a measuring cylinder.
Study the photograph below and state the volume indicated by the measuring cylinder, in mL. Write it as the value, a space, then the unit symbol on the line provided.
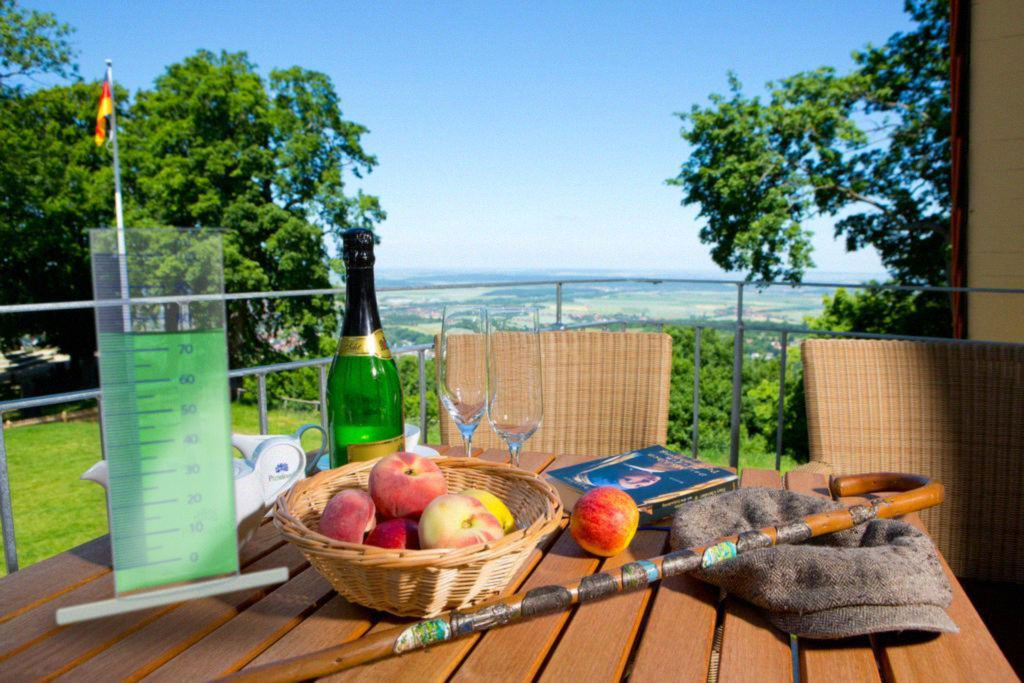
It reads 75 mL
